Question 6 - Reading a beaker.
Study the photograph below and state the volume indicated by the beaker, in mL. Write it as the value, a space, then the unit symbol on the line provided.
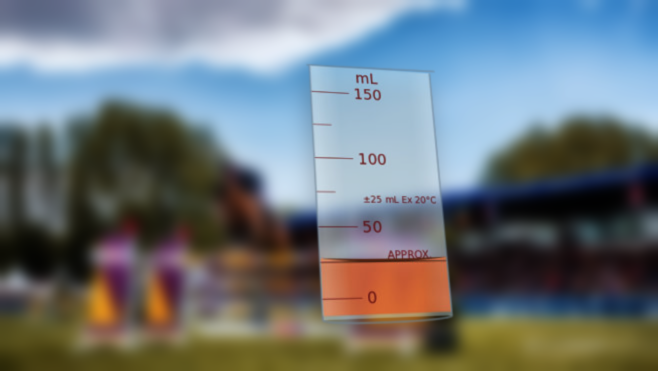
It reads 25 mL
